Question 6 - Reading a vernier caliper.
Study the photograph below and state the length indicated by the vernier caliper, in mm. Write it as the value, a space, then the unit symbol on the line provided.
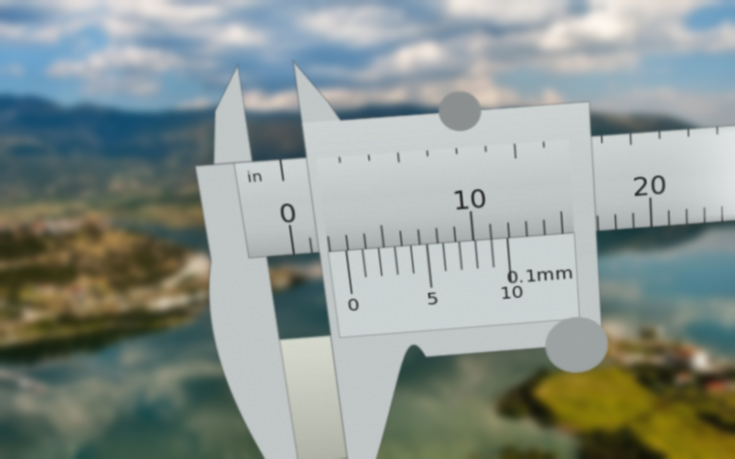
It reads 2.9 mm
